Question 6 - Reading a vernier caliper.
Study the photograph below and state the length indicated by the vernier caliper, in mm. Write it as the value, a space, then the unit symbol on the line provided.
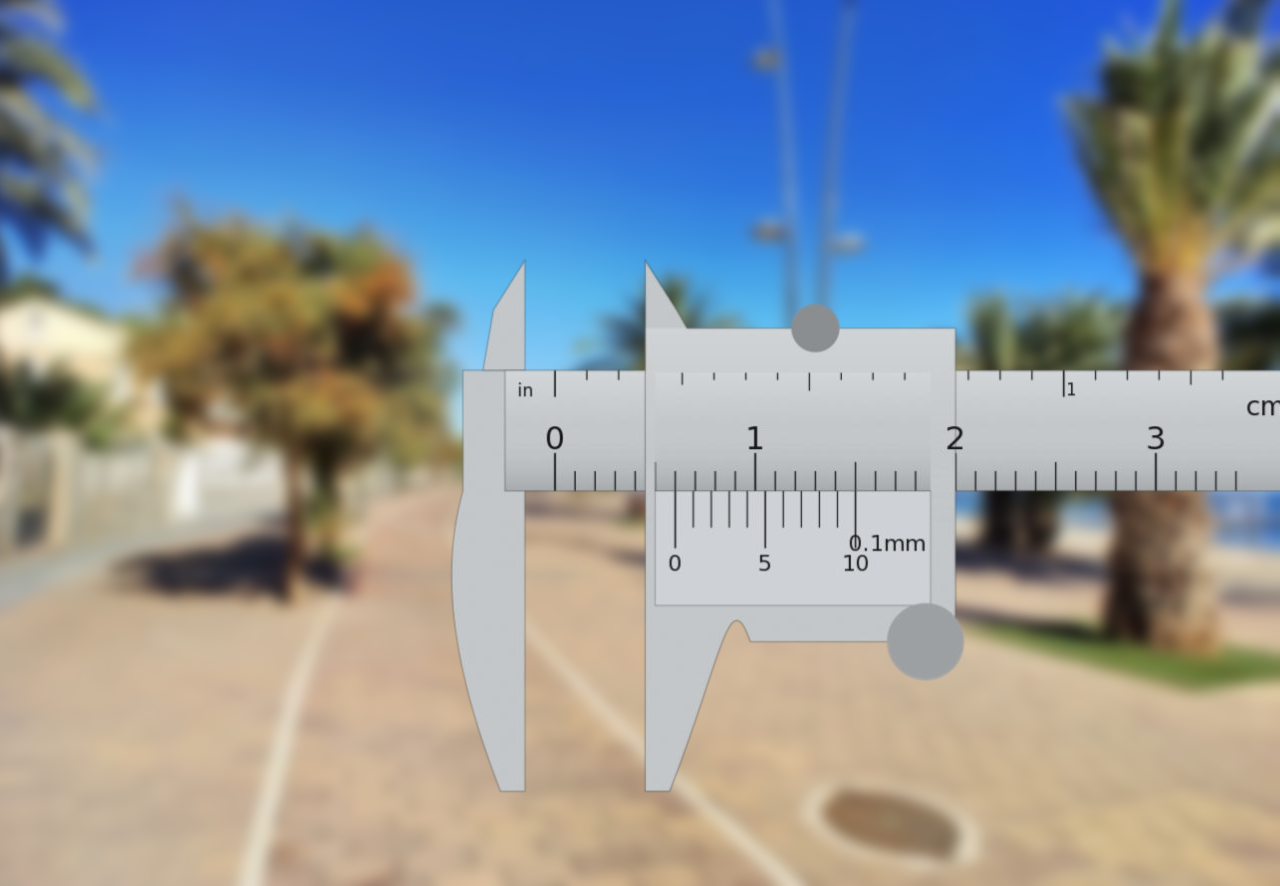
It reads 6.0 mm
